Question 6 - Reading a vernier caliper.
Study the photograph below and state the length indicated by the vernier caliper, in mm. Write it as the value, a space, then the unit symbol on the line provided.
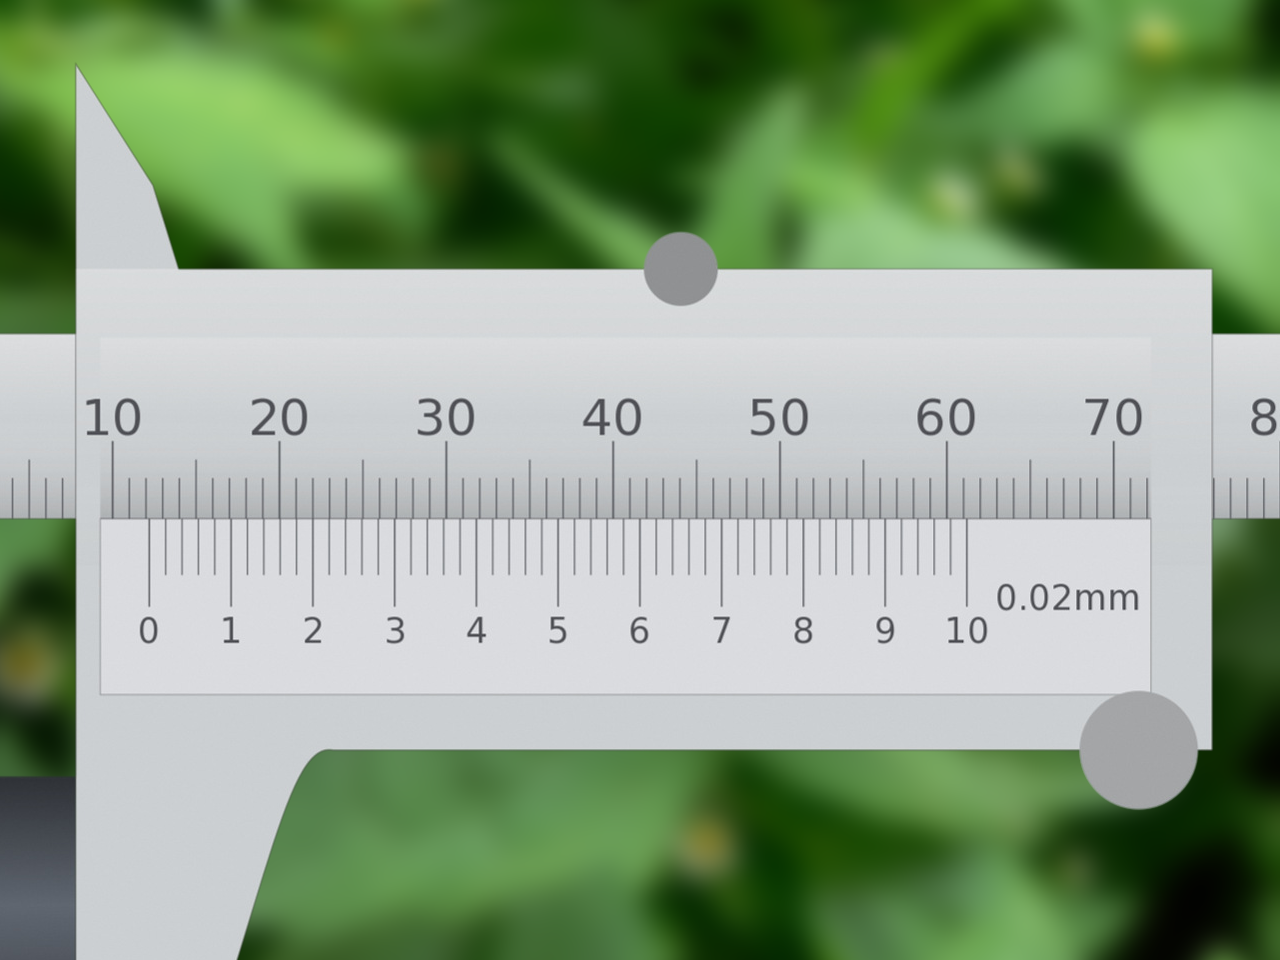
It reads 12.2 mm
